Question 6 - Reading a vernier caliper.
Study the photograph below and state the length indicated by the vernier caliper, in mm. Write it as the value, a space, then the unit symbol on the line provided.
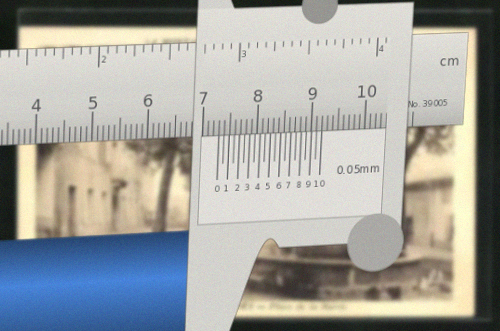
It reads 73.0 mm
